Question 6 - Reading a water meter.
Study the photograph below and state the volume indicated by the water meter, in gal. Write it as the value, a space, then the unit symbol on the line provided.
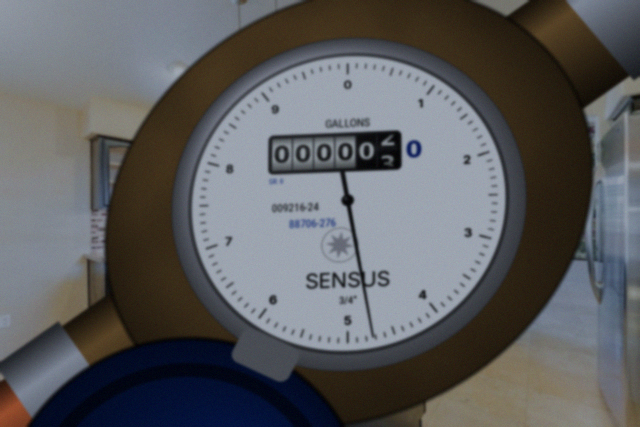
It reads 24.7 gal
